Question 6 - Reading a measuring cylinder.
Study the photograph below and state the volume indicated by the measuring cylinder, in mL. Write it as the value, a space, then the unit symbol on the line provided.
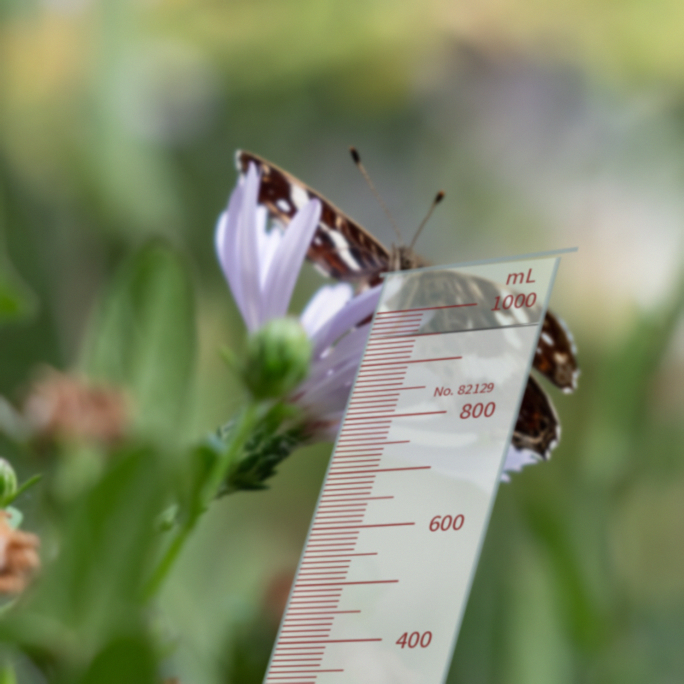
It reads 950 mL
